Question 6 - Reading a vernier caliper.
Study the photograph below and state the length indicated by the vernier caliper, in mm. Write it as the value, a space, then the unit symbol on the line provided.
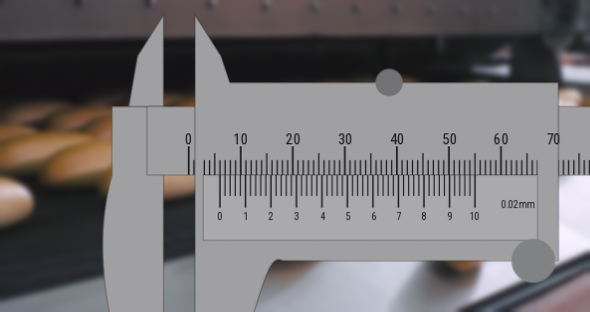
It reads 6.0 mm
